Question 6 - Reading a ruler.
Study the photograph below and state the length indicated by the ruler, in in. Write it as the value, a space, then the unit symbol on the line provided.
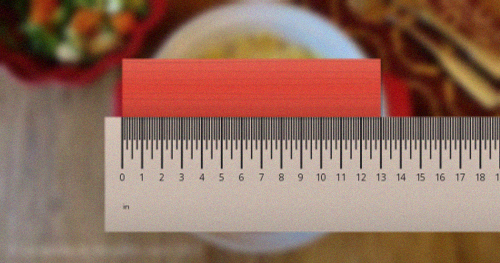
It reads 13 in
